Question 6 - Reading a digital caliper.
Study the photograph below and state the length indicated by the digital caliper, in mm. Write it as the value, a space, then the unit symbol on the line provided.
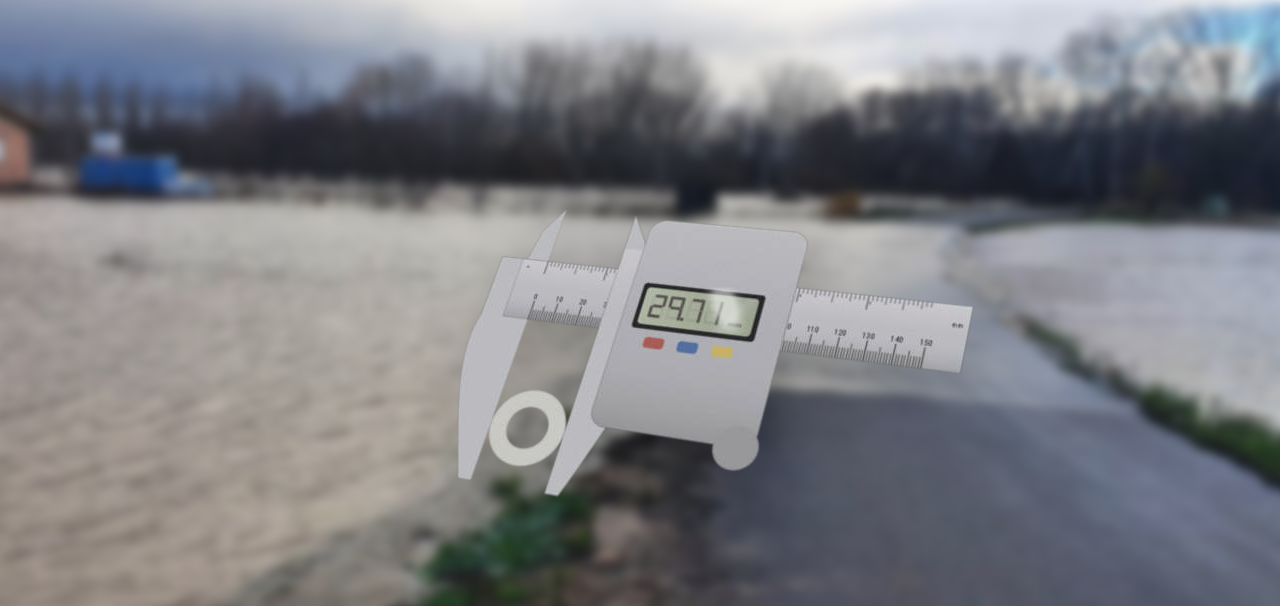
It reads 29.71 mm
